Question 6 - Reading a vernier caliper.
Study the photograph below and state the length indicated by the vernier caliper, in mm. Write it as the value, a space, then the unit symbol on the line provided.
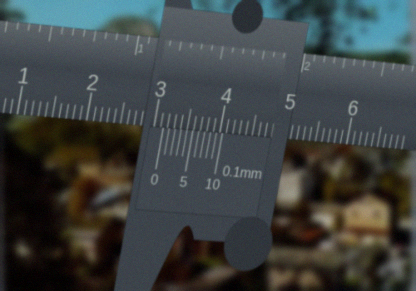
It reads 31.4 mm
